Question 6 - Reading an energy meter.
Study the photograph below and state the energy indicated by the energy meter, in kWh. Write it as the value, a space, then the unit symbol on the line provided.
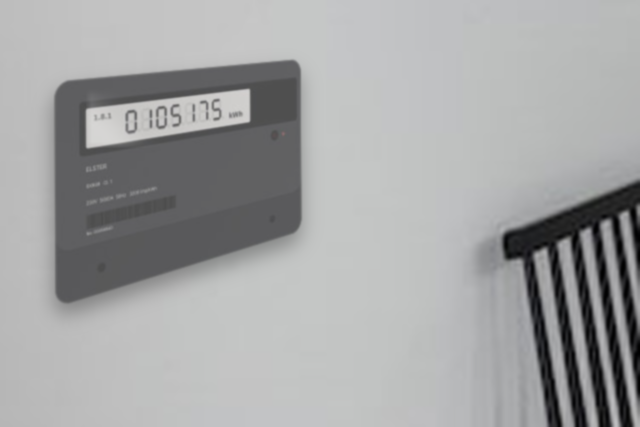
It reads 105175 kWh
